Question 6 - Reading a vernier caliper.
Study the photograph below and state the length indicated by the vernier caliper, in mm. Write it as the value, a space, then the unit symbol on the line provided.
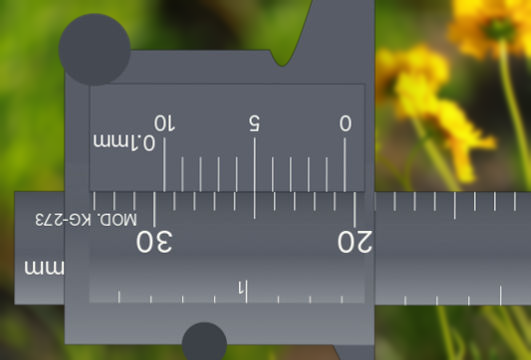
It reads 20.5 mm
